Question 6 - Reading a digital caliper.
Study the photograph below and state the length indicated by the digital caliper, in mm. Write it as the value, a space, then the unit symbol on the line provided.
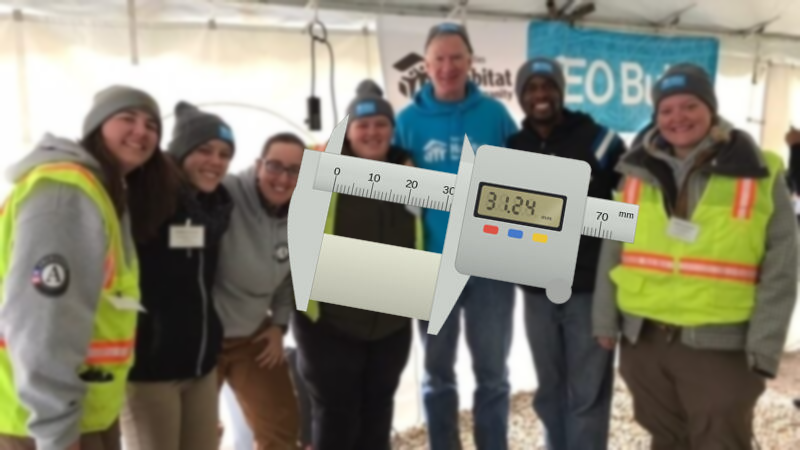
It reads 31.24 mm
